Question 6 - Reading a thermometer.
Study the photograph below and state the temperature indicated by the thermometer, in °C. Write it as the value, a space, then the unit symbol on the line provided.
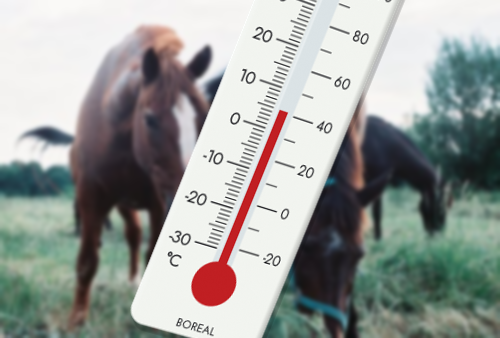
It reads 5 °C
